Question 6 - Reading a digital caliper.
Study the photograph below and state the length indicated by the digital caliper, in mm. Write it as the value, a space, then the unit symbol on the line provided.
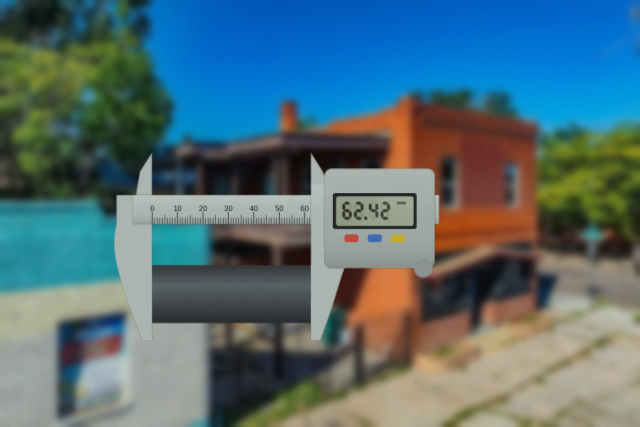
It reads 62.42 mm
